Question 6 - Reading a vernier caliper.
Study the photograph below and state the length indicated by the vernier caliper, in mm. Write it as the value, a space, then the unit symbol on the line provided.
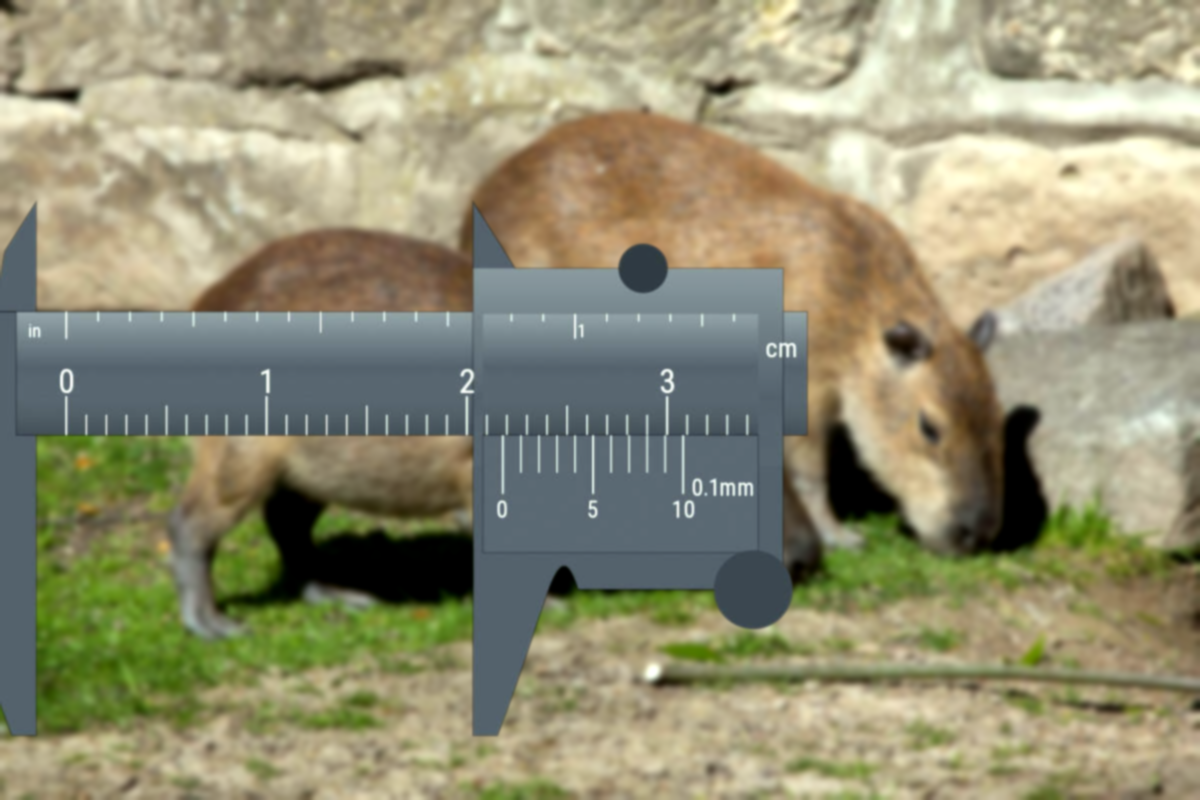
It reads 21.8 mm
